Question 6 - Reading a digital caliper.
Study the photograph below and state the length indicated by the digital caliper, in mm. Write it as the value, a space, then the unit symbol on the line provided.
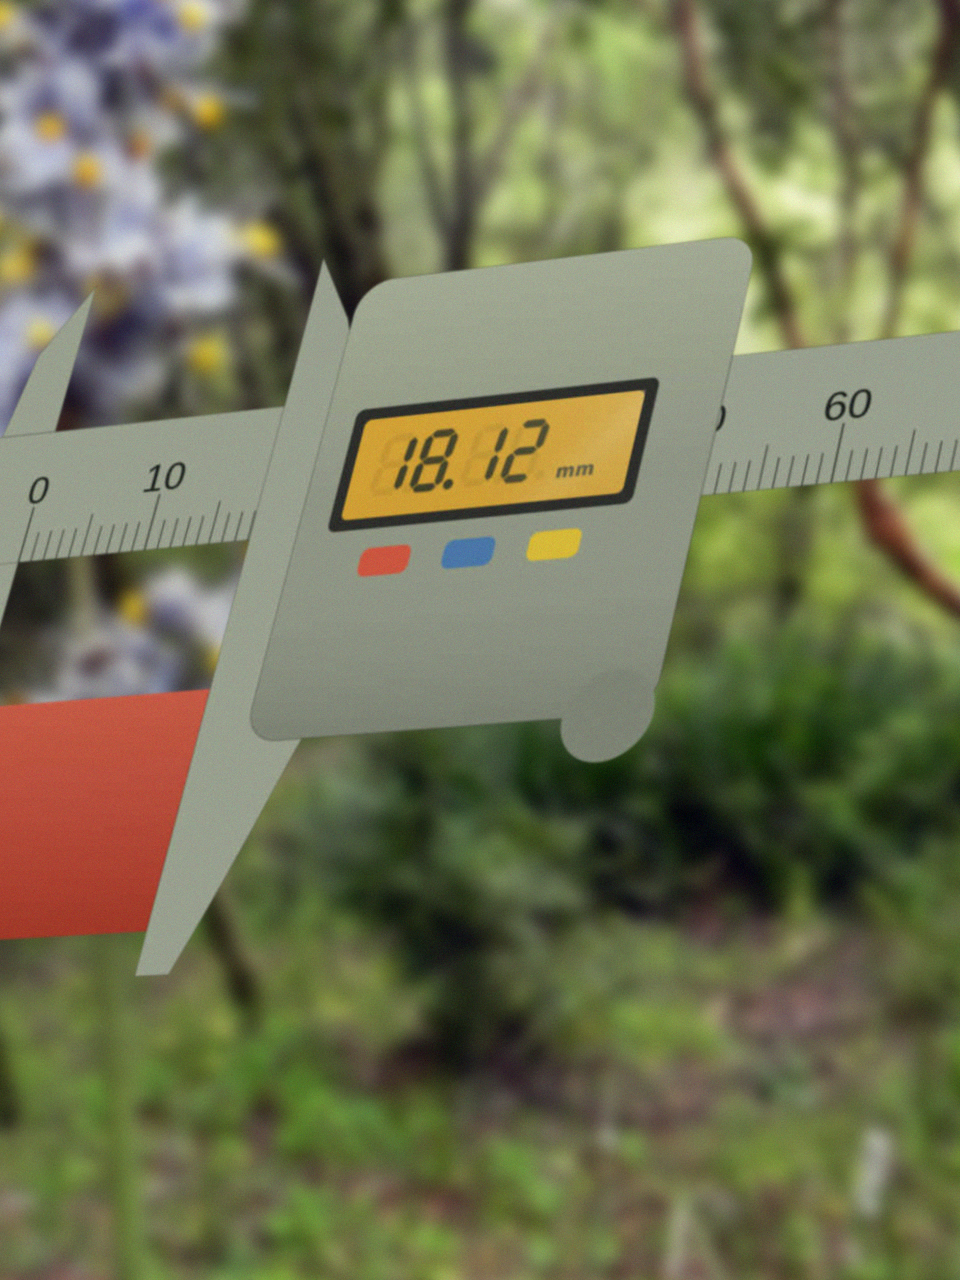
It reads 18.12 mm
